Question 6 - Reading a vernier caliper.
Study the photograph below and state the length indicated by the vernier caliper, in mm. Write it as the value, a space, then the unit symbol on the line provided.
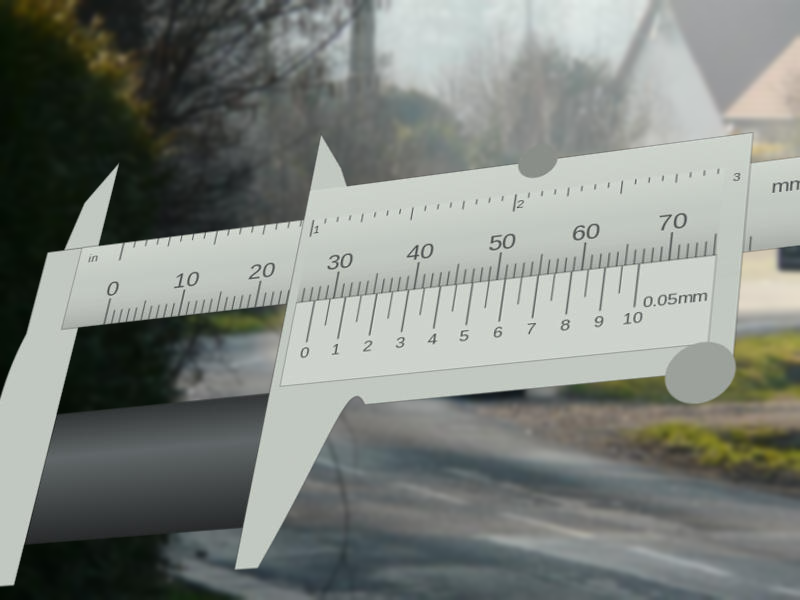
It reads 27.6 mm
